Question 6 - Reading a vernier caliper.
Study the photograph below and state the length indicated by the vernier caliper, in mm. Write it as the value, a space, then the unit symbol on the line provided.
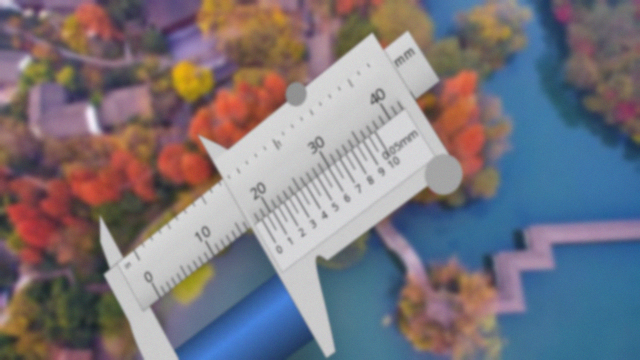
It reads 18.5 mm
